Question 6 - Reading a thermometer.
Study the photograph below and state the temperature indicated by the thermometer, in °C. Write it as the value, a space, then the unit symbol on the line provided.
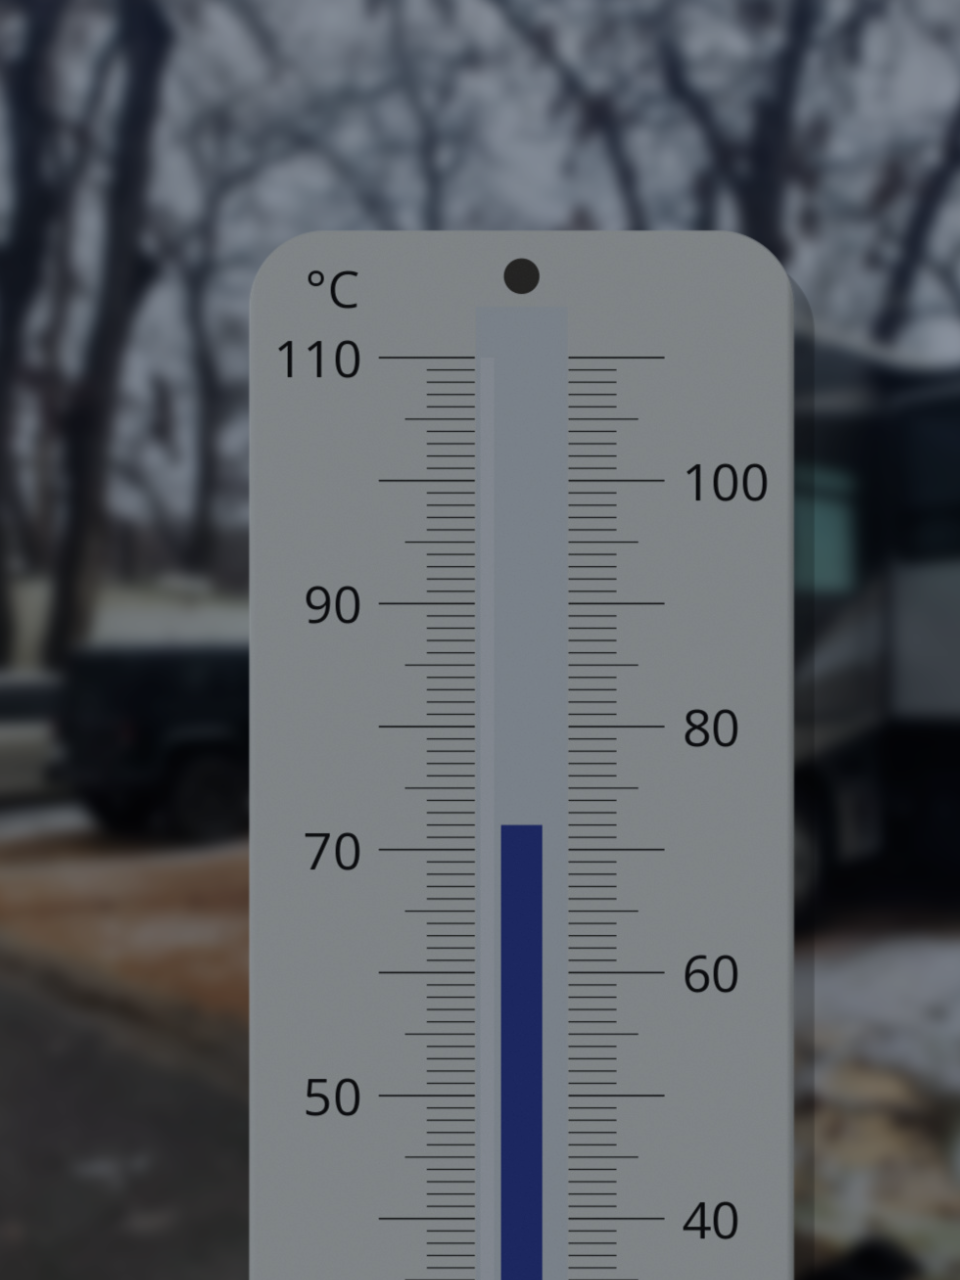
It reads 72 °C
